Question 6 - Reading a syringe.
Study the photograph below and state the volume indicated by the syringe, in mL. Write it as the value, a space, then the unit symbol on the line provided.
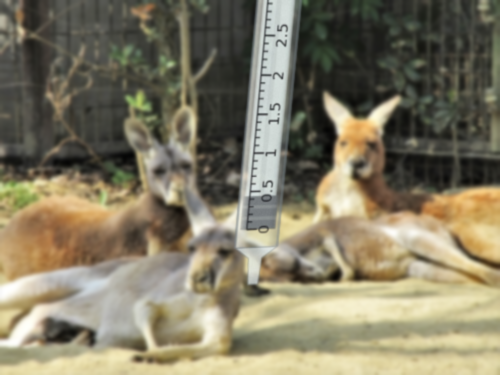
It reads 0 mL
